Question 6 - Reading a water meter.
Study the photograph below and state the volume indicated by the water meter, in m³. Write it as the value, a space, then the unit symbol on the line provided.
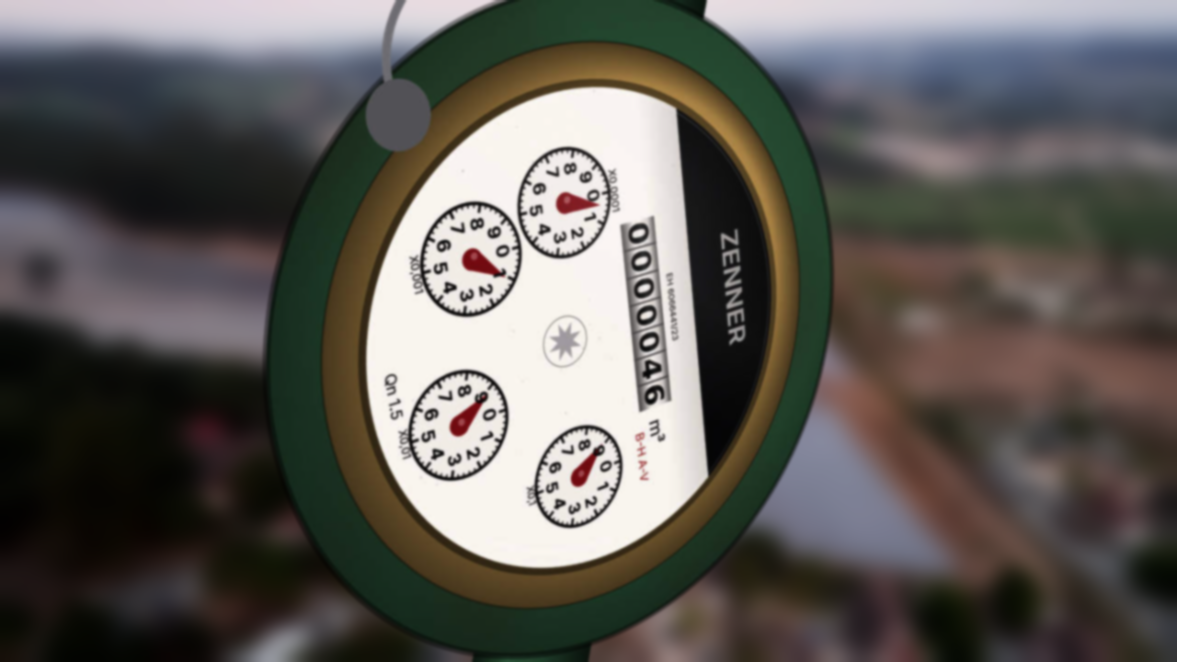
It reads 46.8910 m³
